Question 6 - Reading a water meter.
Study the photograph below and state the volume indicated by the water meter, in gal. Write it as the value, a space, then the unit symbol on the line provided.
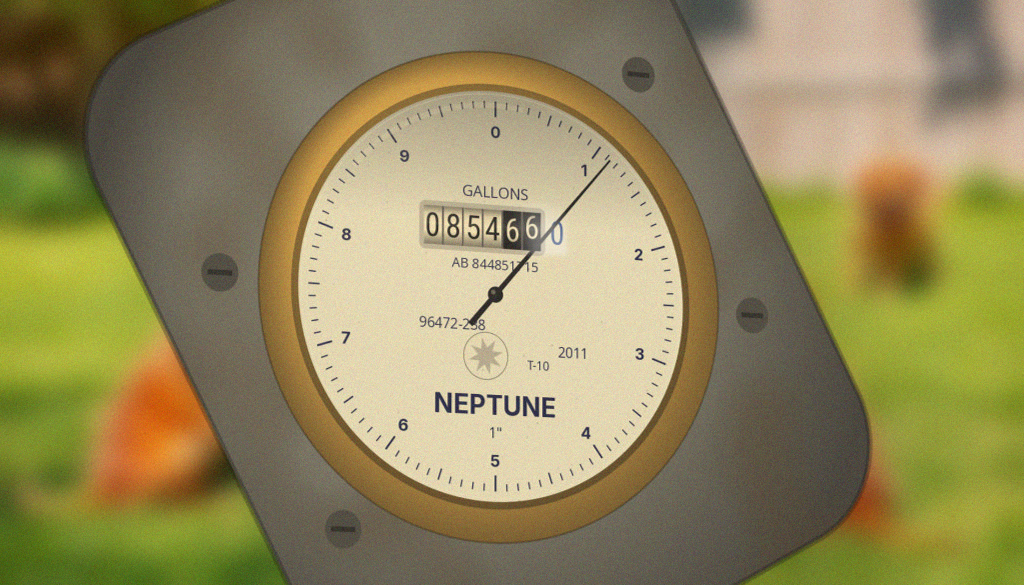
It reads 854661.1 gal
